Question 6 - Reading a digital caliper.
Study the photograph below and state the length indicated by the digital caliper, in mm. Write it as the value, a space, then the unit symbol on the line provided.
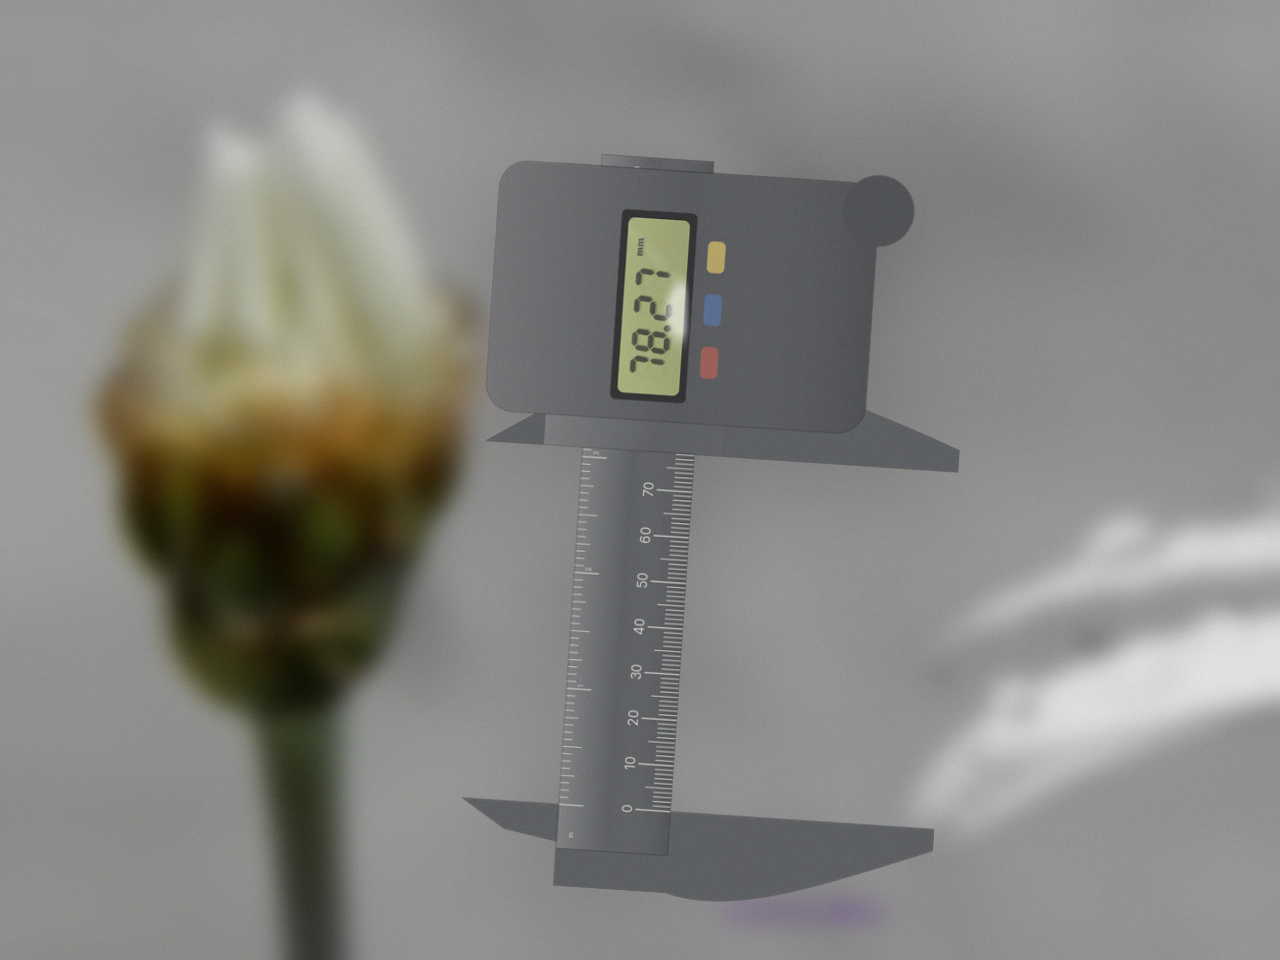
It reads 78.27 mm
